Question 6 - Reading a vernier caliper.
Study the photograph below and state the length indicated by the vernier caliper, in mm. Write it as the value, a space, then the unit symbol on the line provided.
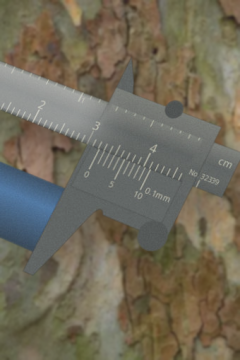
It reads 32.2 mm
